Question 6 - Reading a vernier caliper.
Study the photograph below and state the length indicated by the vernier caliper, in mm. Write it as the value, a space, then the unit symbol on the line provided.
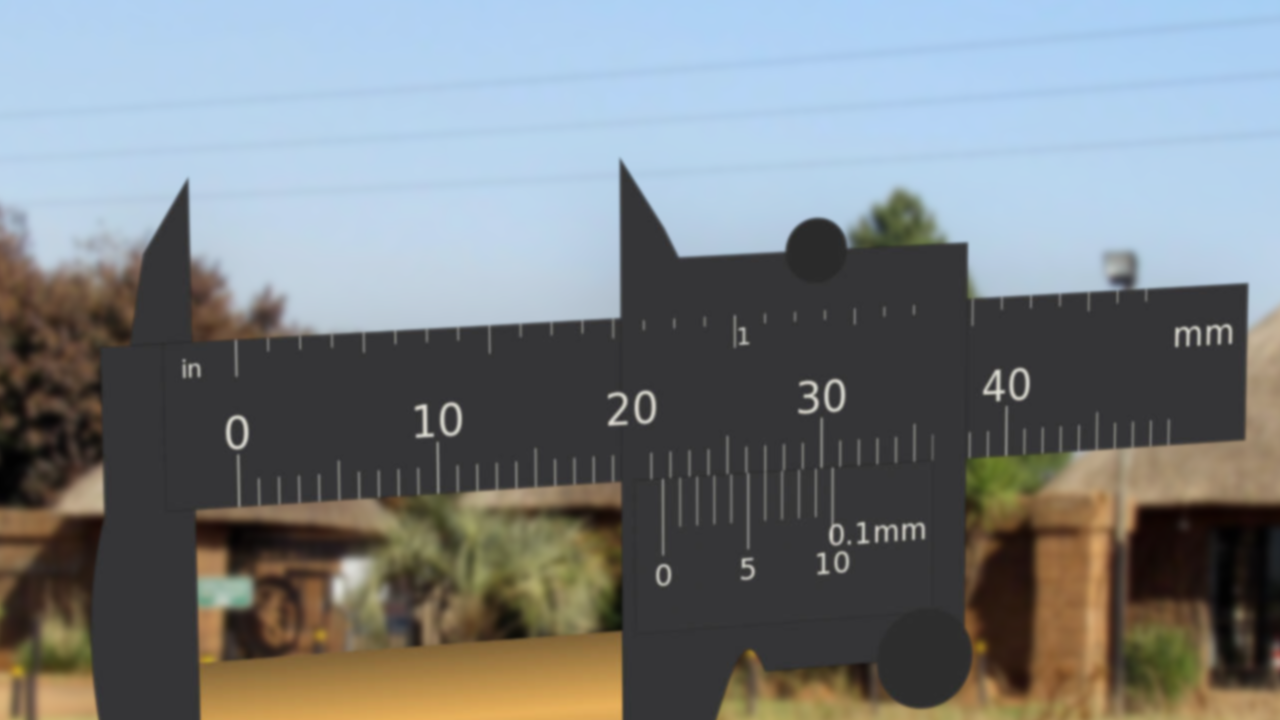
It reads 21.6 mm
